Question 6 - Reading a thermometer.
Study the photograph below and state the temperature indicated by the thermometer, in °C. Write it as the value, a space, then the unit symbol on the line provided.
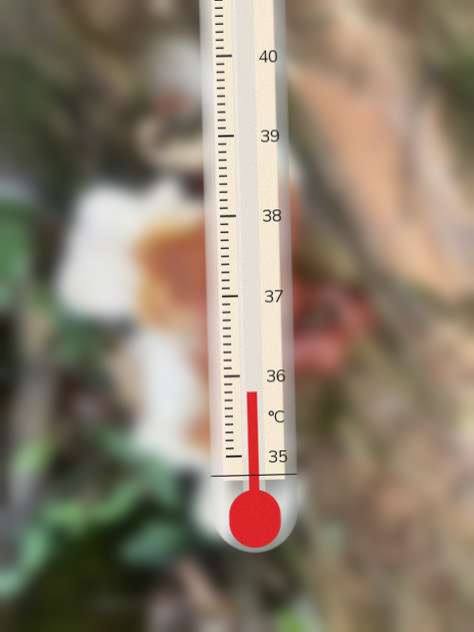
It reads 35.8 °C
